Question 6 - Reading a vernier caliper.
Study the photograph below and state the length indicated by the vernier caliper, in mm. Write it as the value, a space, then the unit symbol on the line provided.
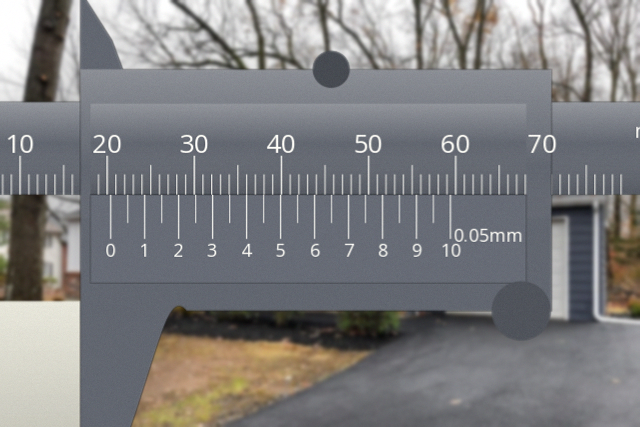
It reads 20.4 mm
